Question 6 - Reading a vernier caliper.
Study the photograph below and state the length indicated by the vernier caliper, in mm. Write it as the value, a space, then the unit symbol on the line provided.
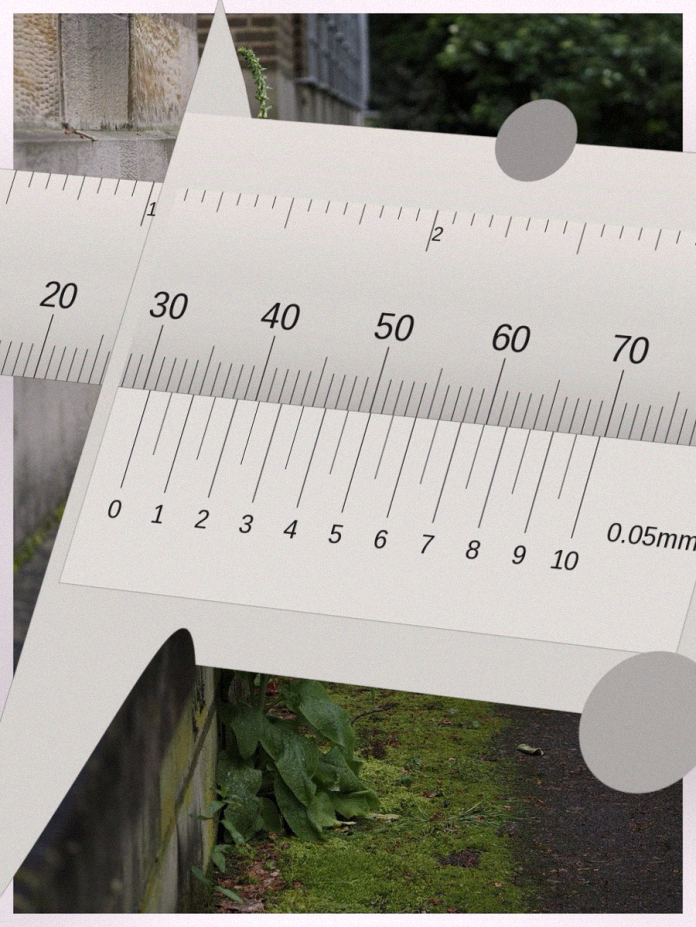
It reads 30.6 mm
